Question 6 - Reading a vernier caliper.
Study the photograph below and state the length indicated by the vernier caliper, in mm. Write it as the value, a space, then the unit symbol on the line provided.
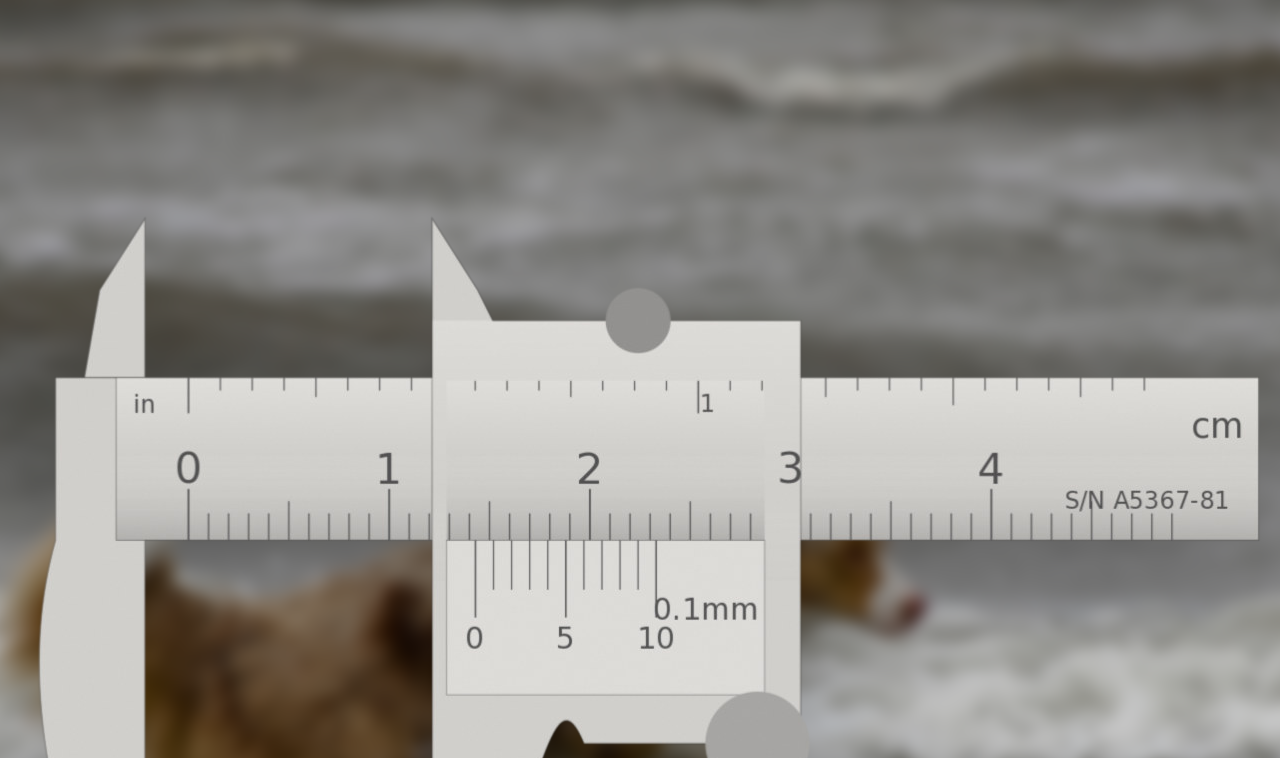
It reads 14.3 mm
